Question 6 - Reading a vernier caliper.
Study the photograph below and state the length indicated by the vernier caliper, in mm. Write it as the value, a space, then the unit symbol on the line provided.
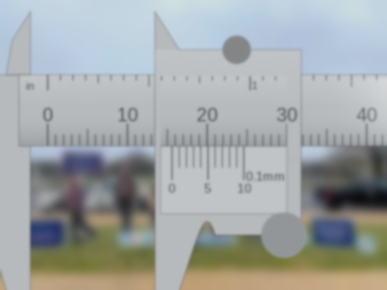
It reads 15.6 mm
